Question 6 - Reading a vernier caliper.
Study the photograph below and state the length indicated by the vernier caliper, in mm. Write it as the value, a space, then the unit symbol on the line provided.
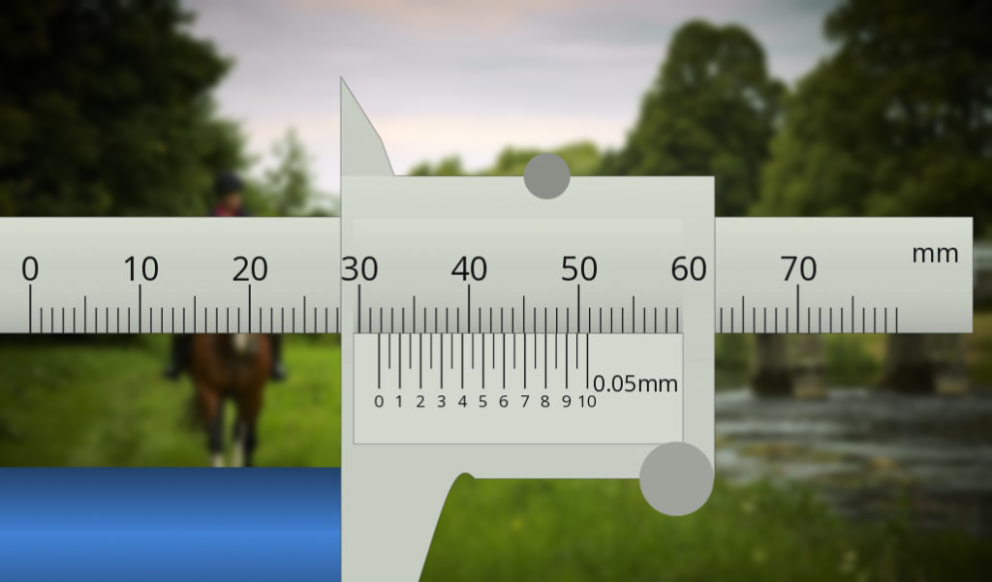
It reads 31.8 mm
